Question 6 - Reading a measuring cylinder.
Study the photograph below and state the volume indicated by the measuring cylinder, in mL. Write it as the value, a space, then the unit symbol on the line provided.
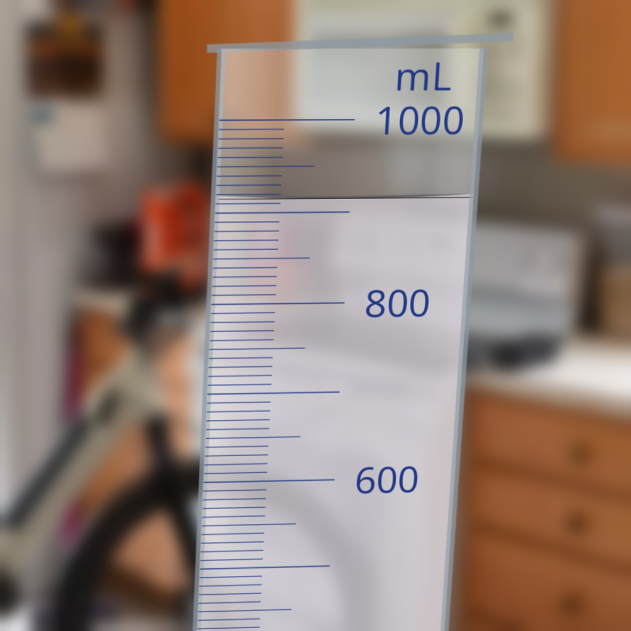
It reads 915 mL
